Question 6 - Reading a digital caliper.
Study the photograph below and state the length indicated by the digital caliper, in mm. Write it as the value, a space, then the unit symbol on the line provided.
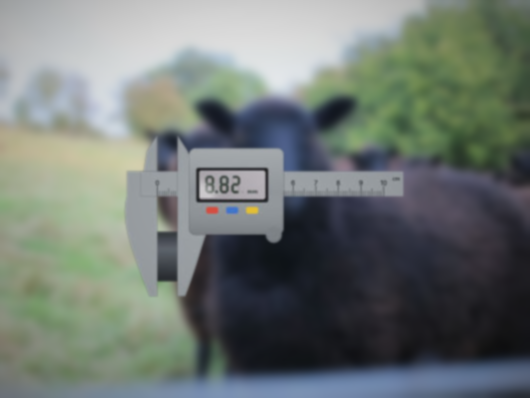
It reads 8.82 mm
